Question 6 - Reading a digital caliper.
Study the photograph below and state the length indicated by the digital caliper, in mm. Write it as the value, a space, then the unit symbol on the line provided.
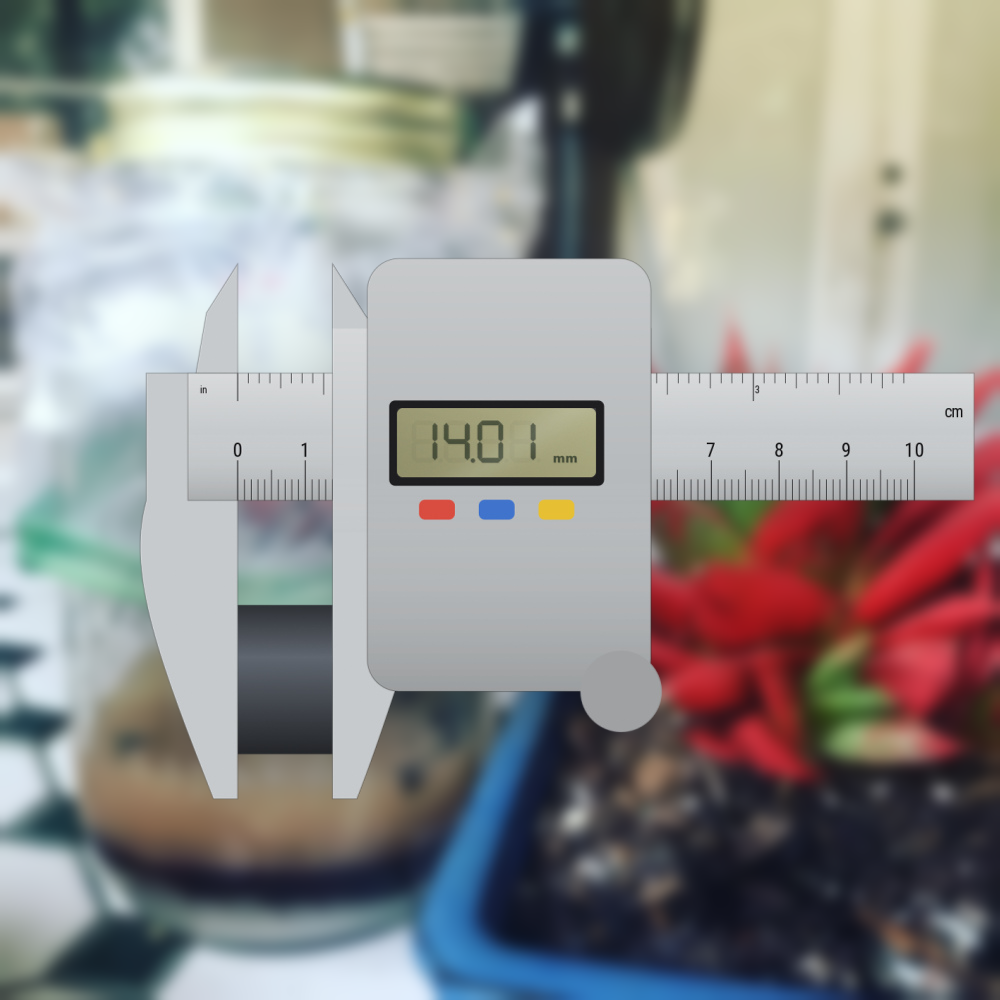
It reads 14.01 mm
